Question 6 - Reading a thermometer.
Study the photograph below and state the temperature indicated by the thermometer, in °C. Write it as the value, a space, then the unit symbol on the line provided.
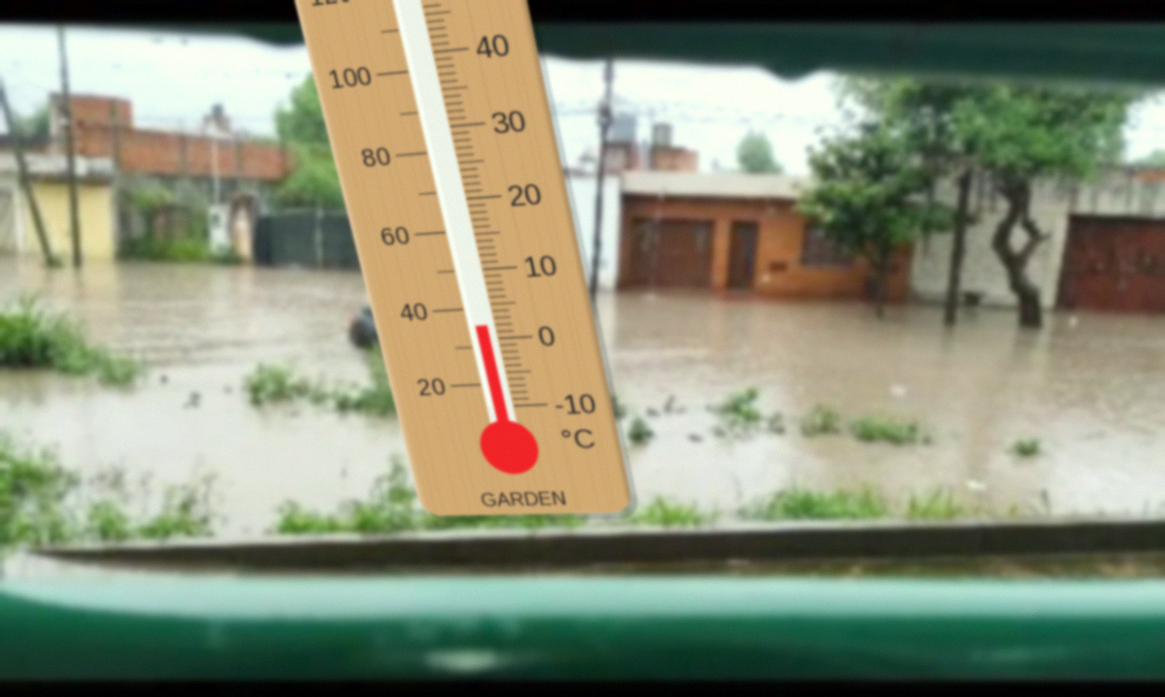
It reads 2 °C
